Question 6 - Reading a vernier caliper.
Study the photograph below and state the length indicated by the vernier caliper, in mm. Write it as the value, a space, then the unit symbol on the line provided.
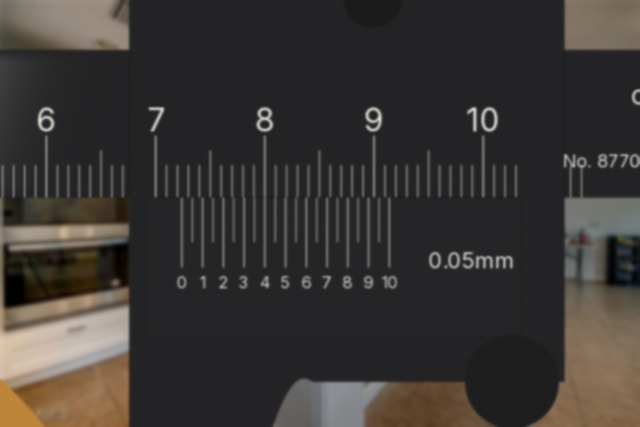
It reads 72.4 mm
